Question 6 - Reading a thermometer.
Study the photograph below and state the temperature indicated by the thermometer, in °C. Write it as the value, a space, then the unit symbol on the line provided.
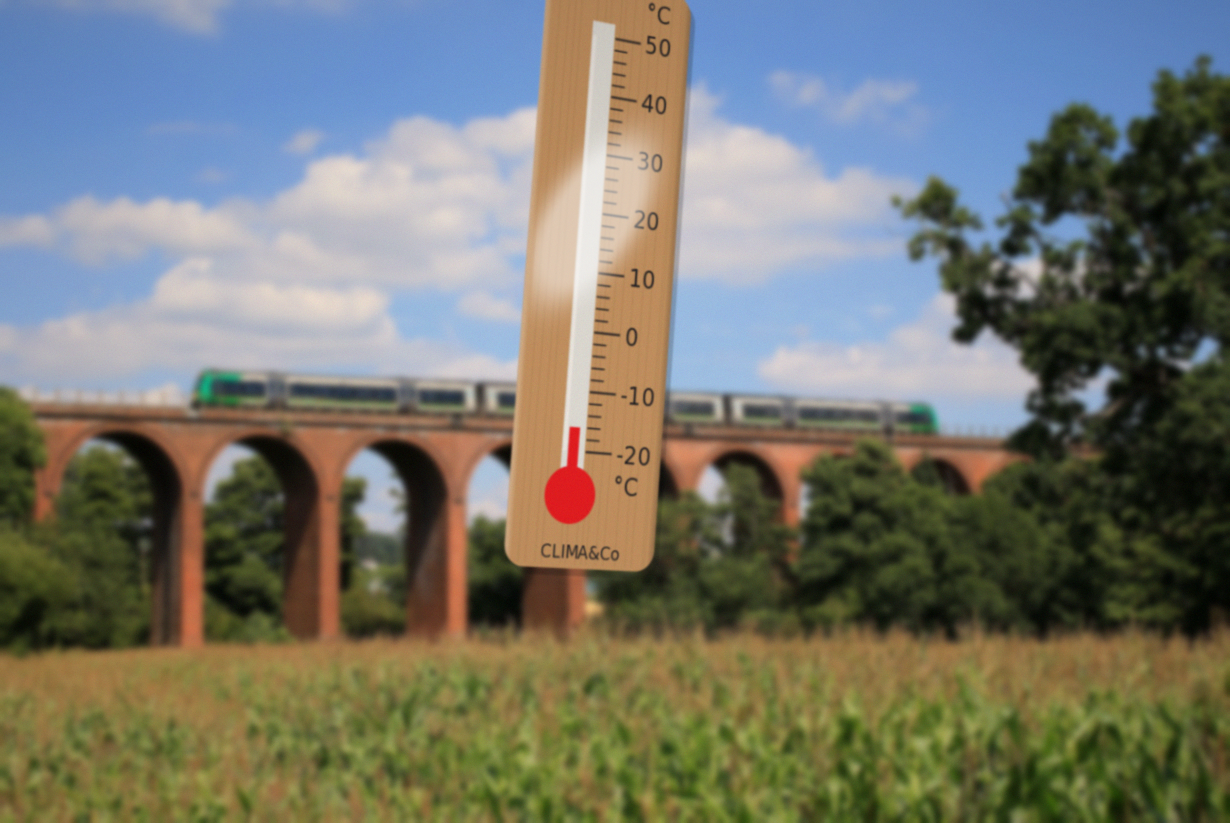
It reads -16 °C
